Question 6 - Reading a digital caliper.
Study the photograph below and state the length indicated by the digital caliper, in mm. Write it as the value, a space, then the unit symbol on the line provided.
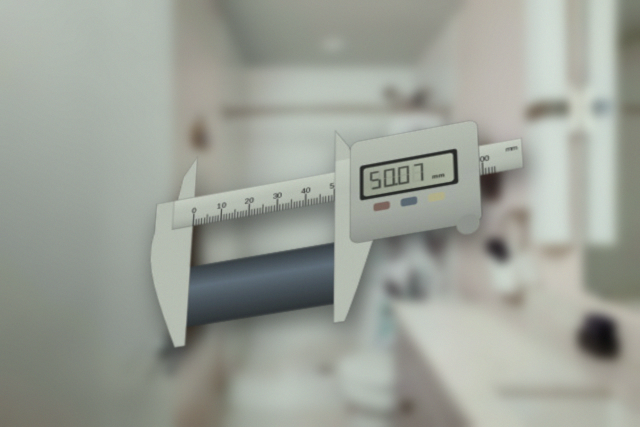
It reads 50.07 mm
